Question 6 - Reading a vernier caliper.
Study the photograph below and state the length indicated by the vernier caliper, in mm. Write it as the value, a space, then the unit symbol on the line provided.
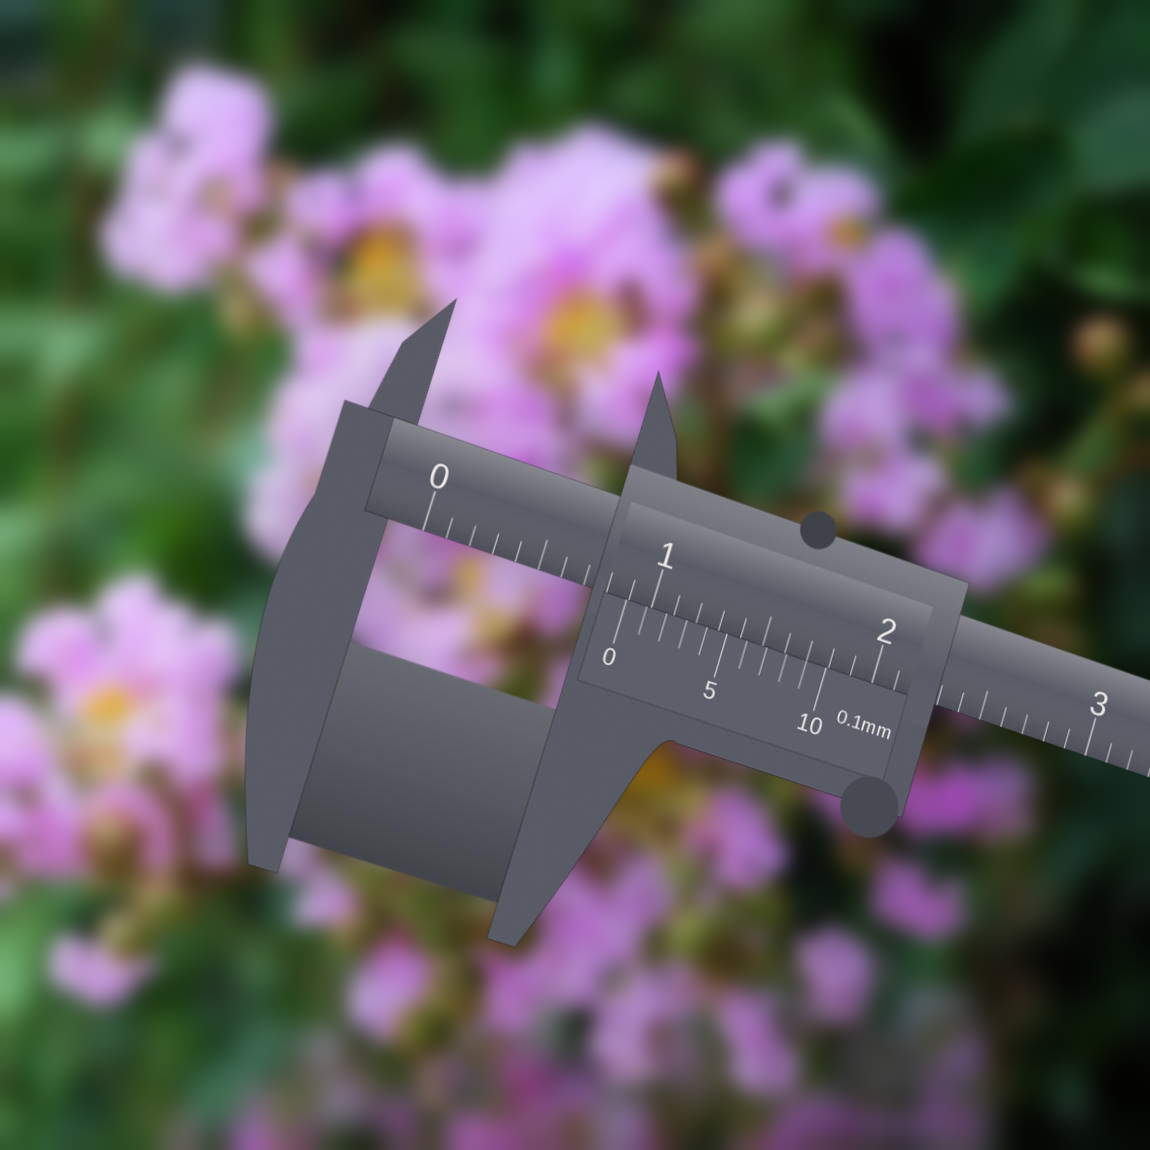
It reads 8.9 mm
